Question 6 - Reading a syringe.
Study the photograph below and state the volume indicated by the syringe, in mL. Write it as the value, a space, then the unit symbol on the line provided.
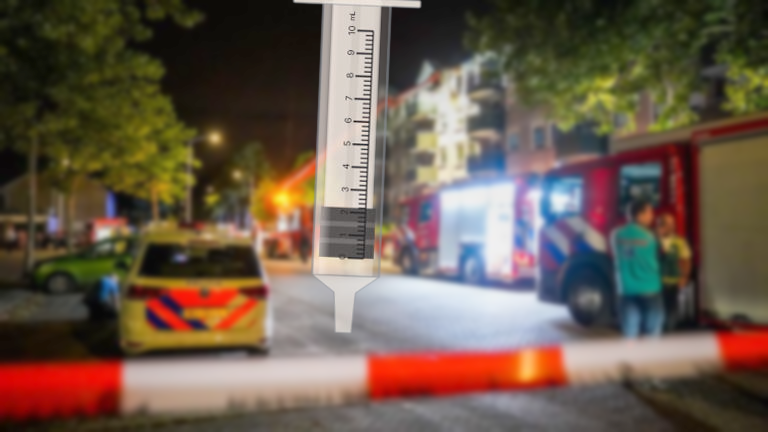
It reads 0 mL
